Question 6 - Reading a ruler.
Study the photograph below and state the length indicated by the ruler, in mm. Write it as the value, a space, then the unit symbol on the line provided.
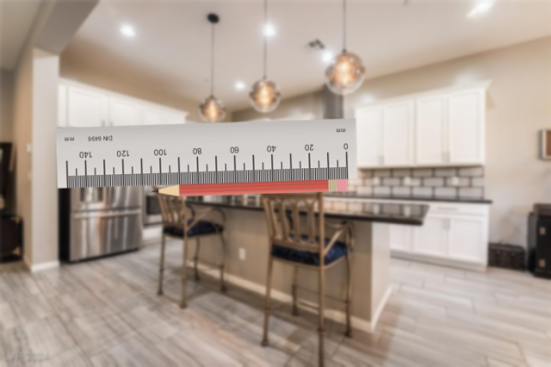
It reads 105 mm
